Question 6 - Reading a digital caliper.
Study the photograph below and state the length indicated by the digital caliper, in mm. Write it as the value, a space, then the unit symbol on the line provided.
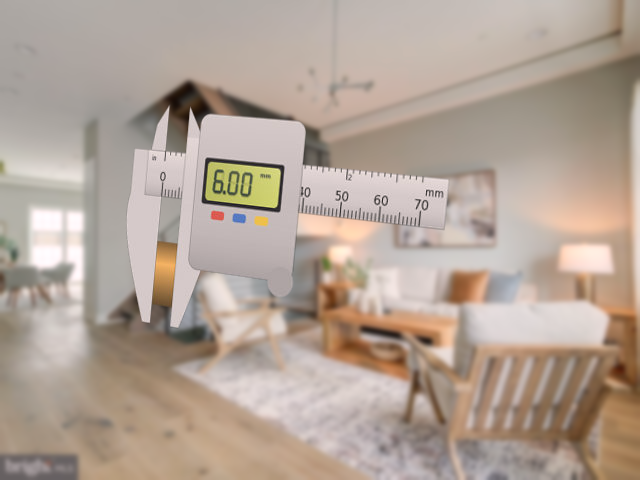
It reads 6.00 mm
